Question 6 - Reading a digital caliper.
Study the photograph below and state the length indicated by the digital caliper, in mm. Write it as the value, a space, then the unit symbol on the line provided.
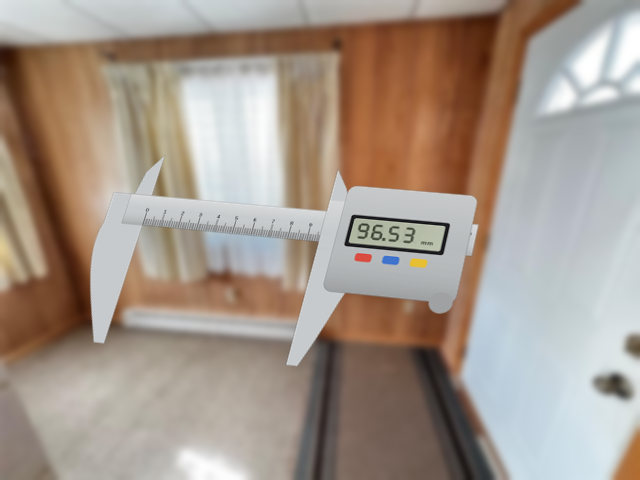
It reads 96.53 mm
